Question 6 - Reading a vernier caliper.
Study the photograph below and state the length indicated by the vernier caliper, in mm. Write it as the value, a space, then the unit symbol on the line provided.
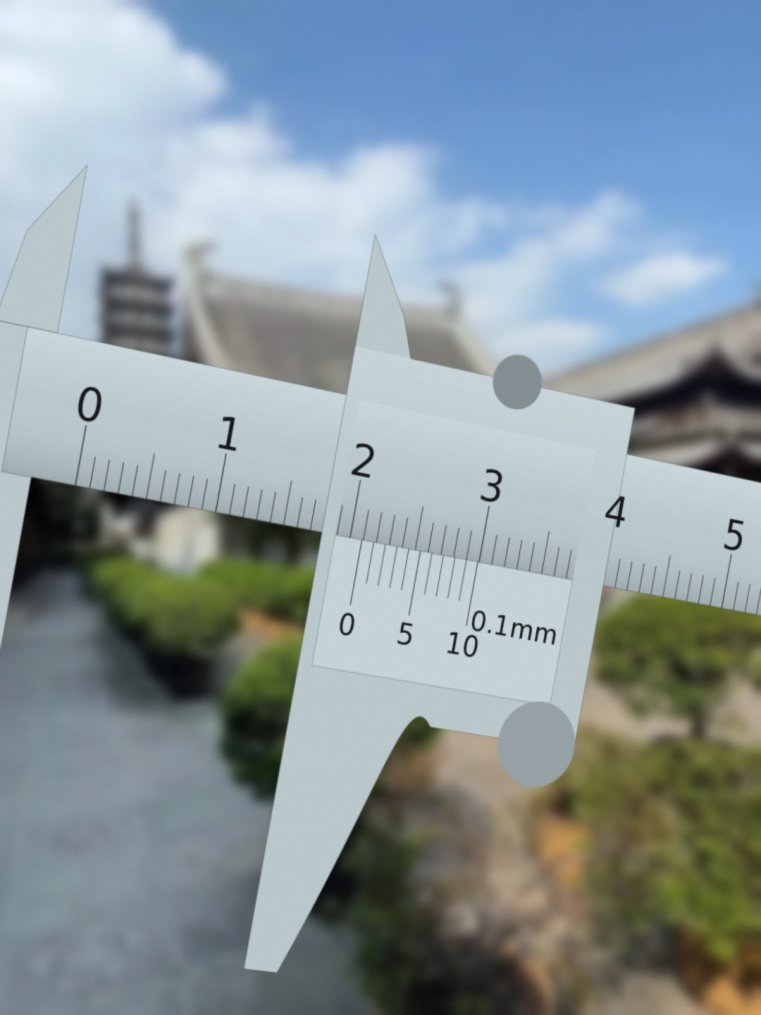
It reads 20.9 mm
